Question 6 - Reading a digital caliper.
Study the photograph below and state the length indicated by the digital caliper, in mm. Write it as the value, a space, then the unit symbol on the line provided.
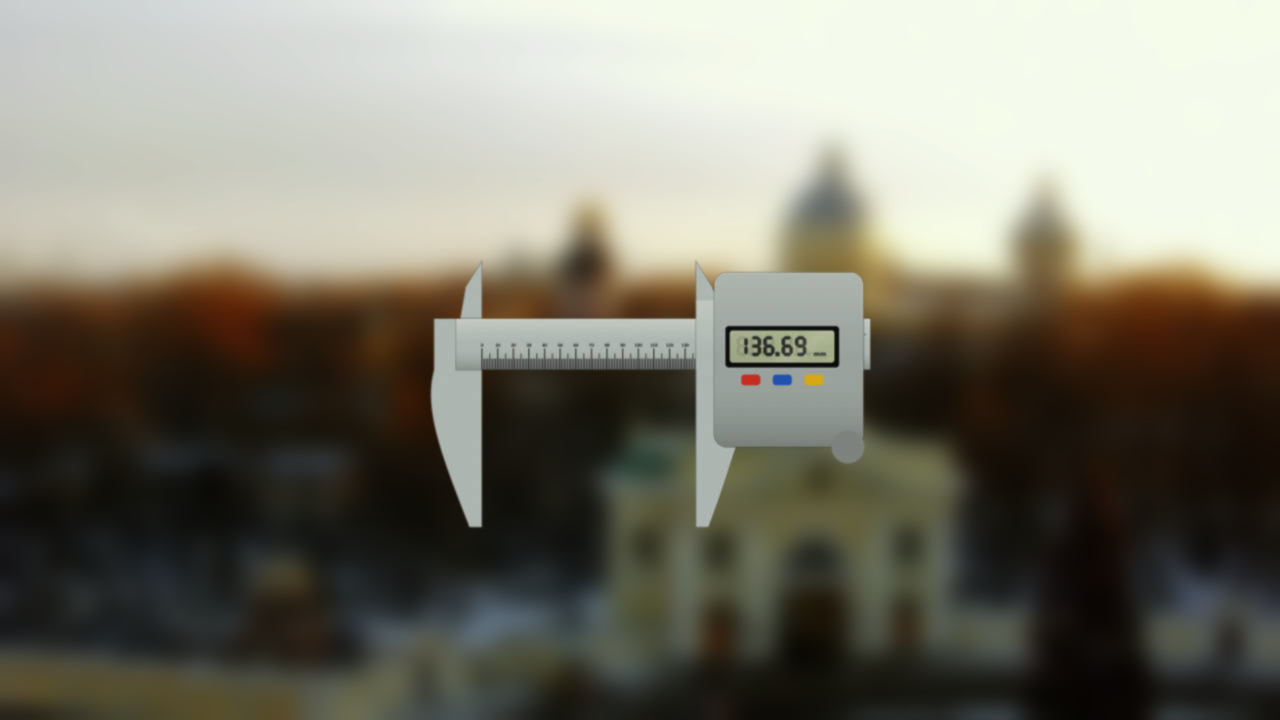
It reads 136.69 mm
